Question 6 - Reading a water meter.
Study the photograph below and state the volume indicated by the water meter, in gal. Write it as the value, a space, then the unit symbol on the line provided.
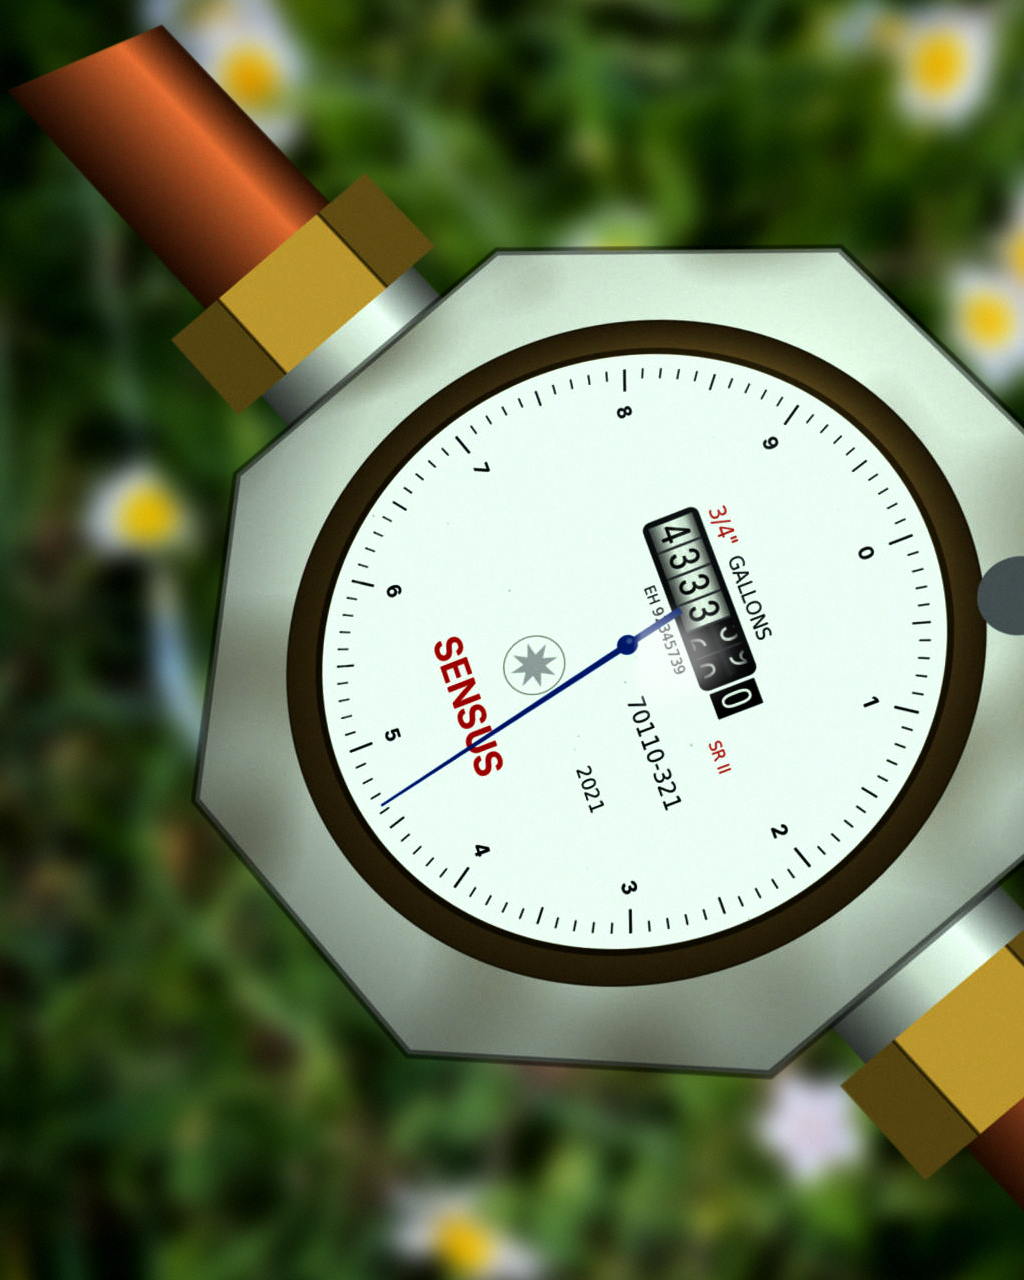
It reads 4333594.6 gal
